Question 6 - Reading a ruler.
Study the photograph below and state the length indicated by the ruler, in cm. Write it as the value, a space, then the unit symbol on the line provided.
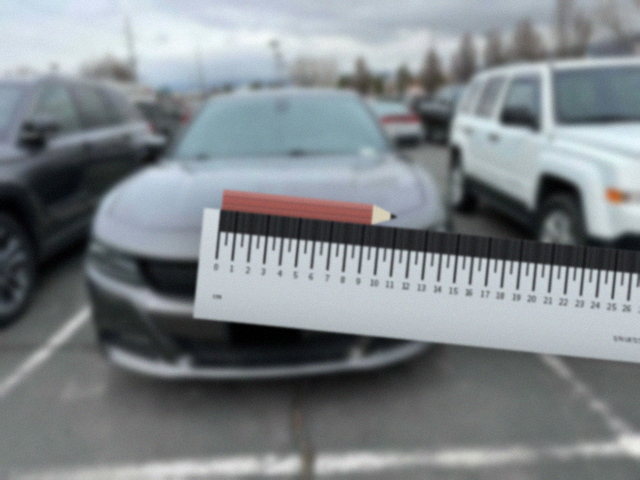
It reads 11 cm
